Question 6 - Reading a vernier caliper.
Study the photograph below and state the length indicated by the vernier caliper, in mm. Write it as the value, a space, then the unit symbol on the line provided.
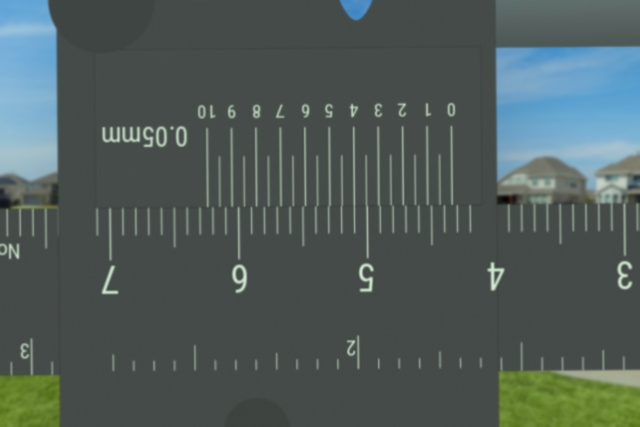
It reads 43.4 mm
